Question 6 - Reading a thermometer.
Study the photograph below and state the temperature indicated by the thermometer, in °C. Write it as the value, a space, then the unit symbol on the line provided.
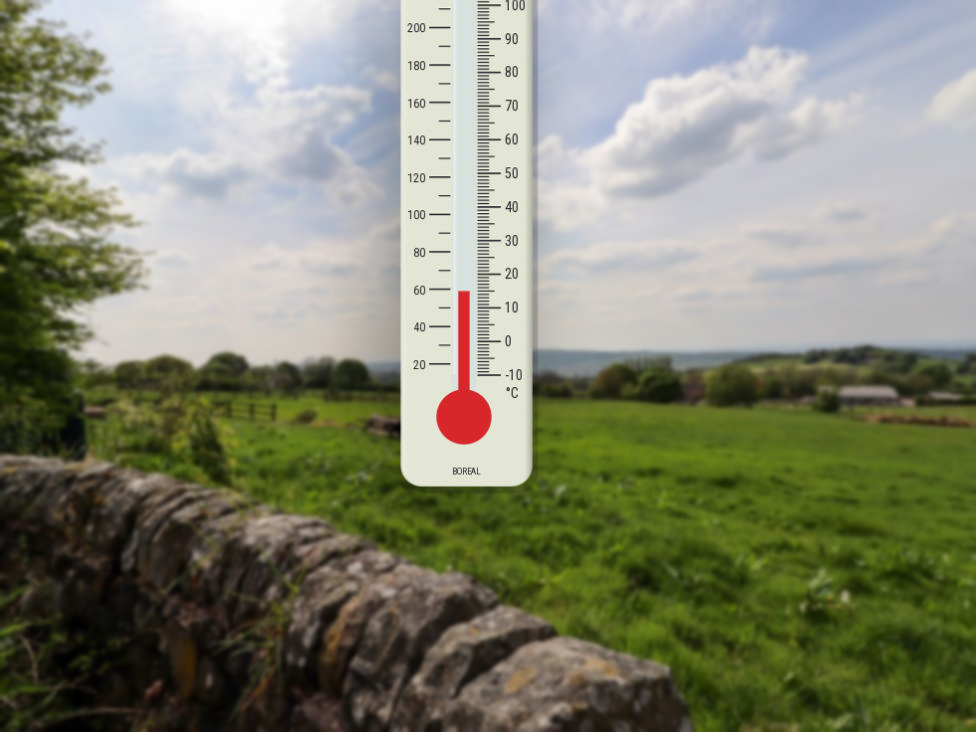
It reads 15 °C
